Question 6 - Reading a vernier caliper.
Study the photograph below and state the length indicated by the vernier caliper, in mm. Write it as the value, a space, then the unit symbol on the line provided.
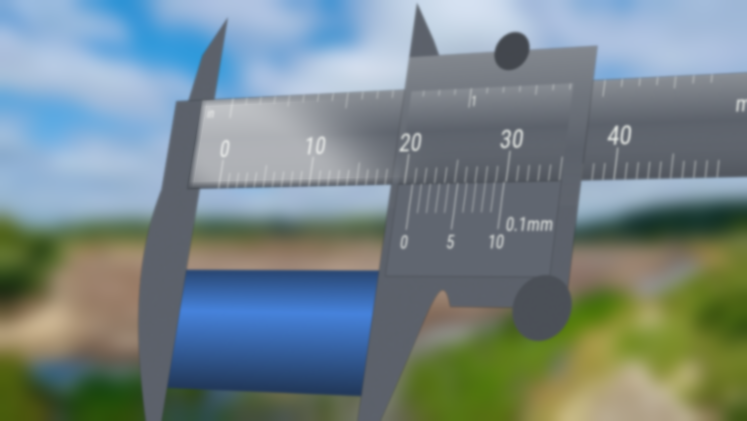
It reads 20.8 mm
